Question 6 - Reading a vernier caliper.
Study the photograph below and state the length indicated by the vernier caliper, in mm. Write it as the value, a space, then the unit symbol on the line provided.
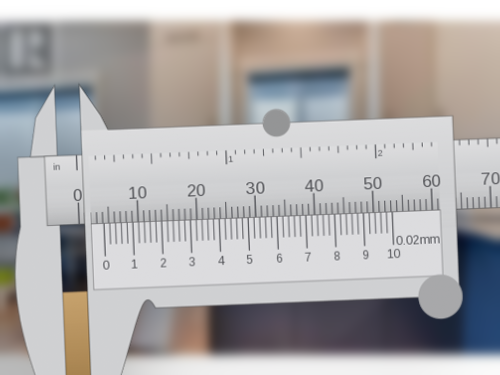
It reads 4.2 mm
